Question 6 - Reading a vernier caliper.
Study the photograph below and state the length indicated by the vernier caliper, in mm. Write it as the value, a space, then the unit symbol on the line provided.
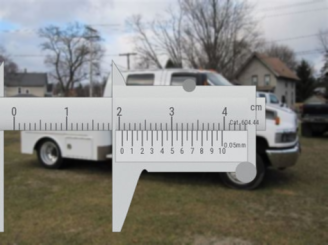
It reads 20.6 mm
